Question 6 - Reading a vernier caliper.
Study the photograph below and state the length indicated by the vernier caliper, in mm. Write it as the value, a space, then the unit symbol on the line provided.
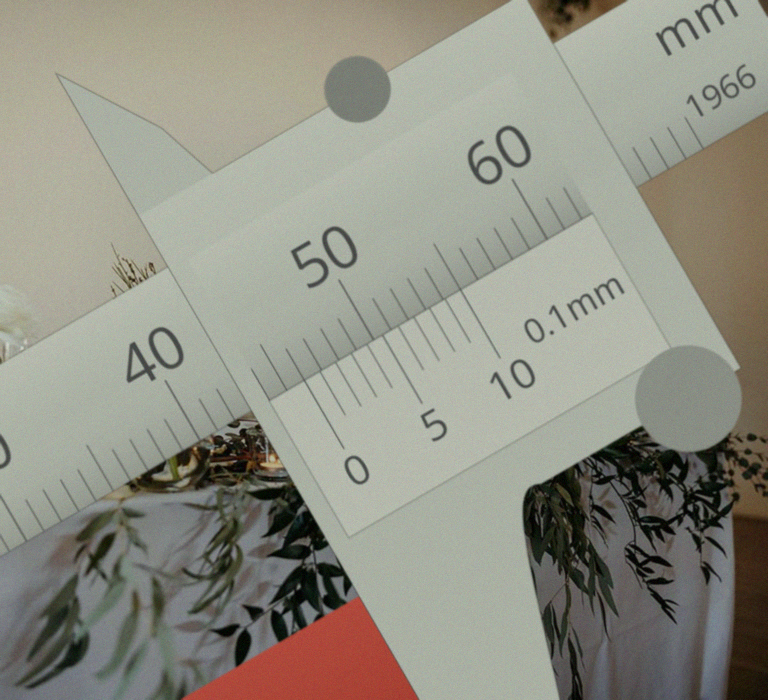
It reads 46.0 mm
